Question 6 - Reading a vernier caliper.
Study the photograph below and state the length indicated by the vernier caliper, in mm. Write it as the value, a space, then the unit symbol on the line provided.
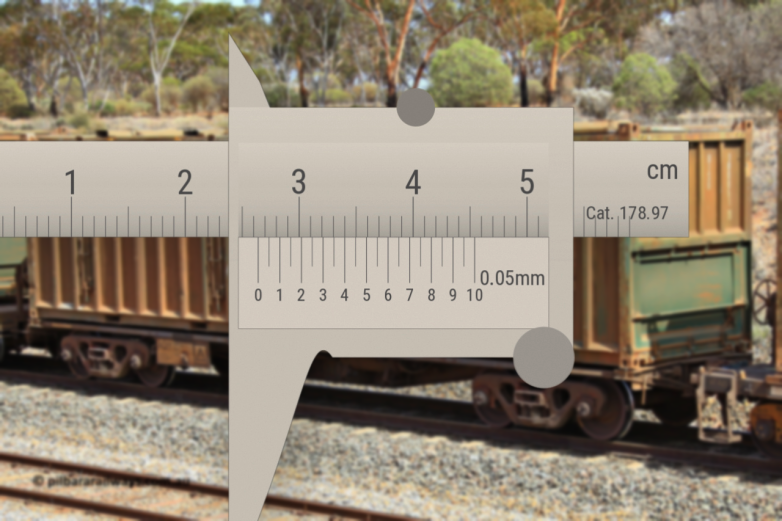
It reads 26.4 mm
